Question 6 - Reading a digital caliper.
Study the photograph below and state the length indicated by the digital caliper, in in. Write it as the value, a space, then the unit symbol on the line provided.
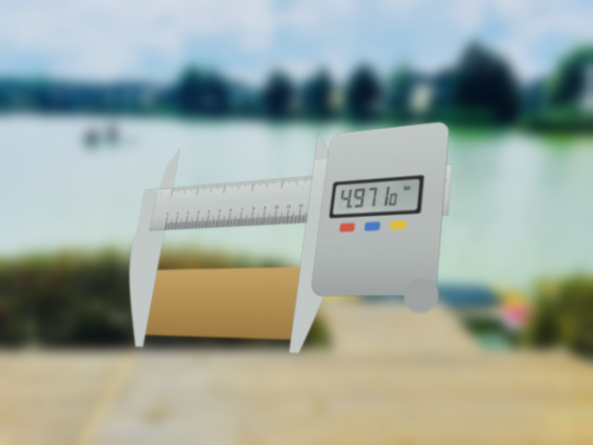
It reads 4.9710 in
